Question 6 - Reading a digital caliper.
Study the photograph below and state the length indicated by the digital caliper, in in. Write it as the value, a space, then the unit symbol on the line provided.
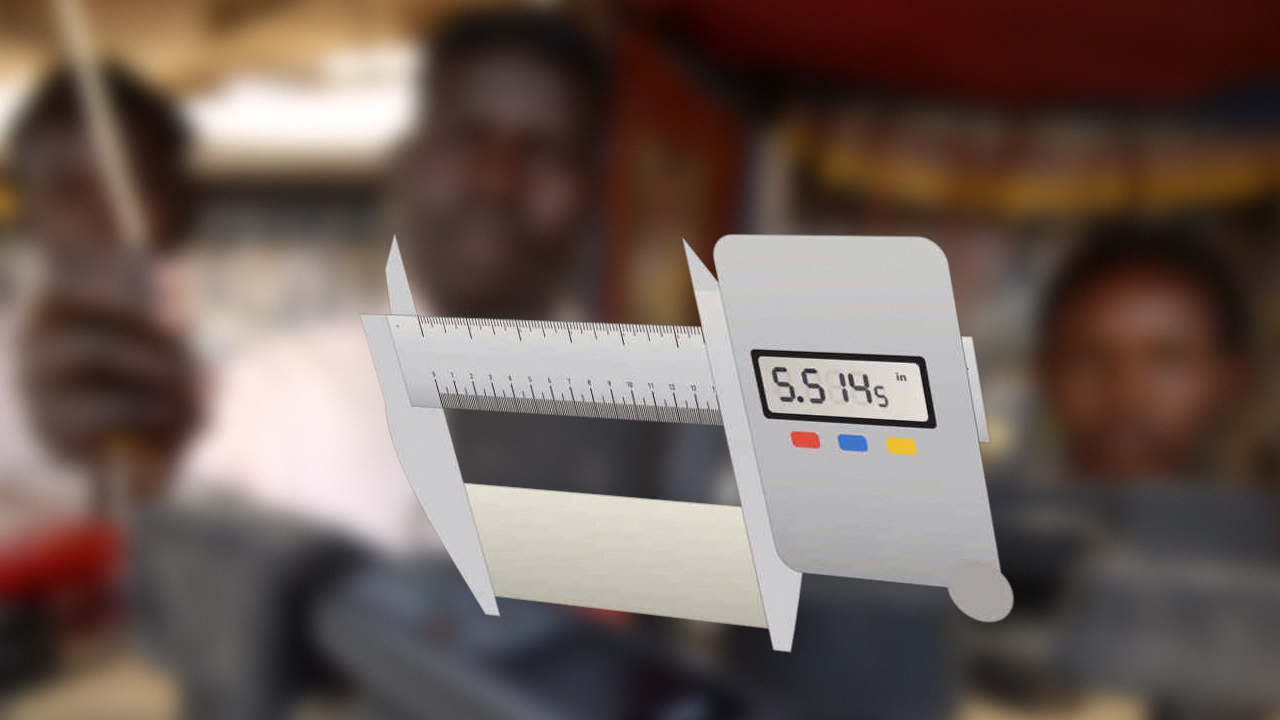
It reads 5.5145 in
